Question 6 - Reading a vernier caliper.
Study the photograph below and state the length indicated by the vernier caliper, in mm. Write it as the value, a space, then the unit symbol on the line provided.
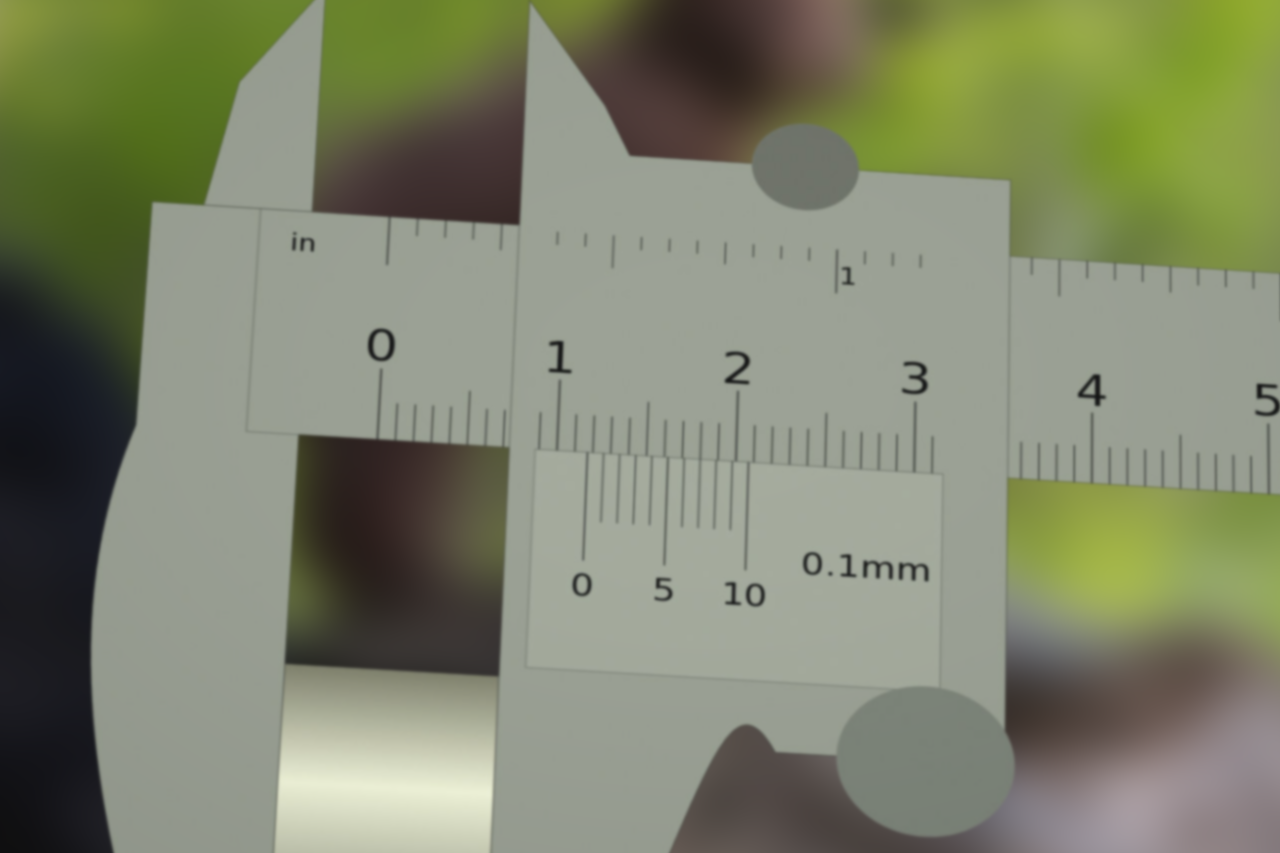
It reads 11.7 mm
